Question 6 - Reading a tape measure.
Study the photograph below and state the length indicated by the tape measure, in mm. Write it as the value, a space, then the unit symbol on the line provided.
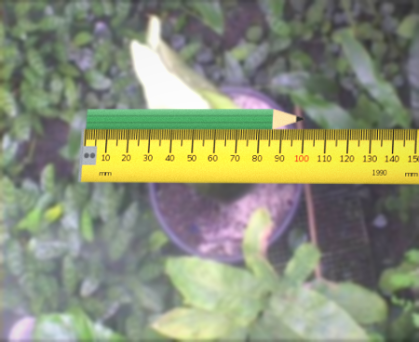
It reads 100 mm
